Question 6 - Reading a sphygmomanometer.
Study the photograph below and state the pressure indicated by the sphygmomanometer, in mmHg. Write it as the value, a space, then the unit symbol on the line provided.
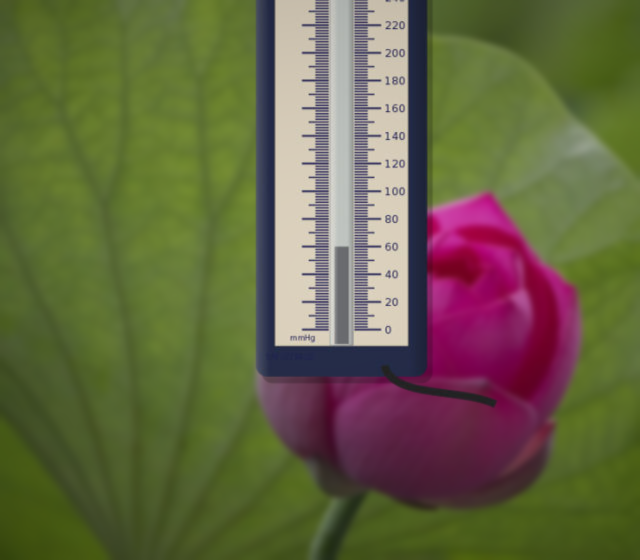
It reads 60 mmHg
